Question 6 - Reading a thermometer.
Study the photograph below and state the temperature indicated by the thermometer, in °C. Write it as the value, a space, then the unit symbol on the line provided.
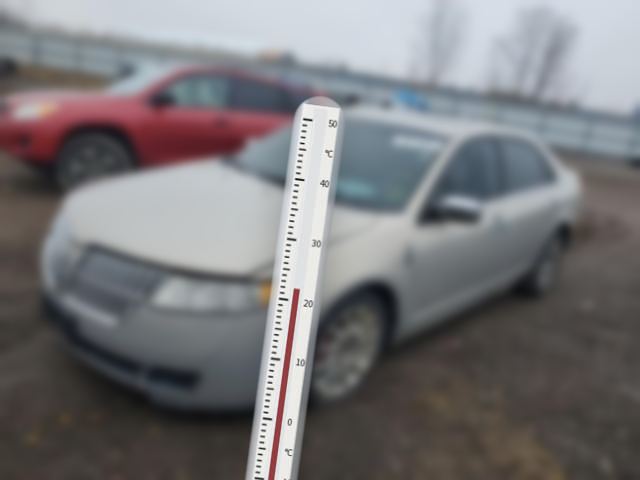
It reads 22 °C
